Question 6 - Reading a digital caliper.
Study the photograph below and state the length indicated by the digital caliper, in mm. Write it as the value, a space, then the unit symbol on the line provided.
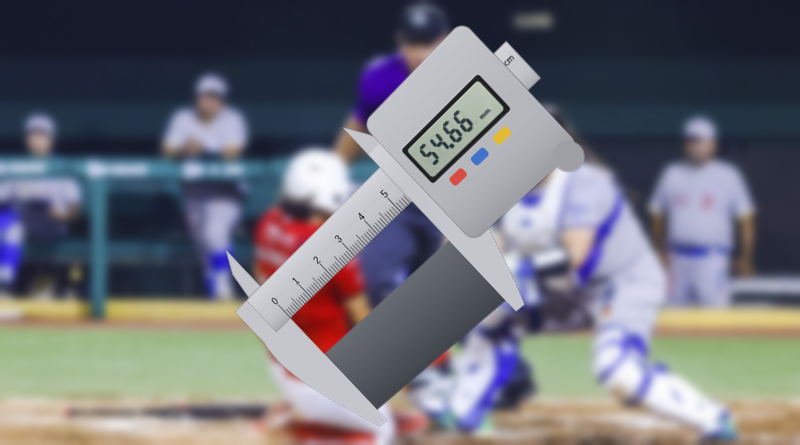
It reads 54.66 mm
